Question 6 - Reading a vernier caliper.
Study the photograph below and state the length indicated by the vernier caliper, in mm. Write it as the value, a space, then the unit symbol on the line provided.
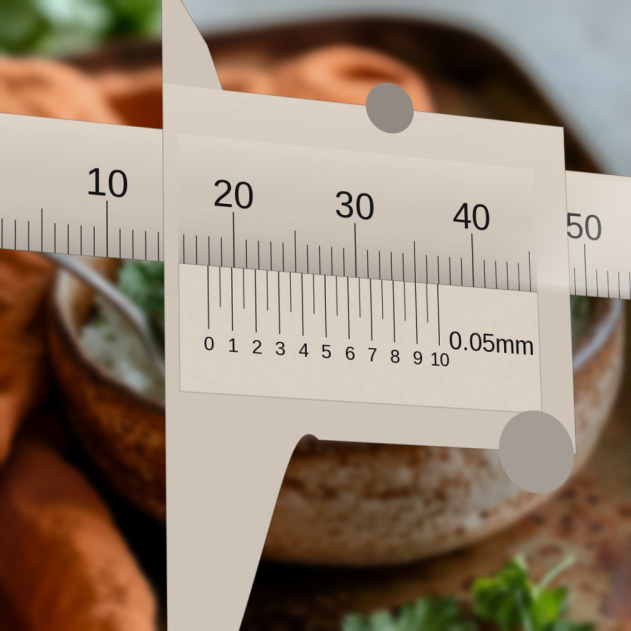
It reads 17.9 mm
